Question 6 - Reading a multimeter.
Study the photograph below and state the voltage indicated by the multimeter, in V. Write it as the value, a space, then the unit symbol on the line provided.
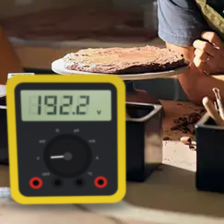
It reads 192.2 V
